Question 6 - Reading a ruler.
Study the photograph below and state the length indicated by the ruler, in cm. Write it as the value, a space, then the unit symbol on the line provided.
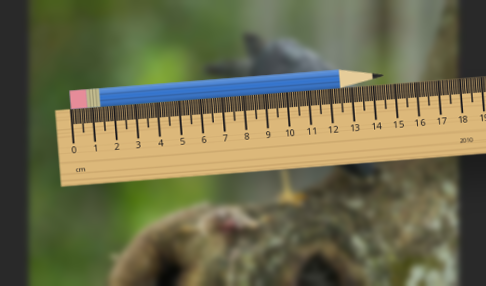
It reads 14.5 cm
